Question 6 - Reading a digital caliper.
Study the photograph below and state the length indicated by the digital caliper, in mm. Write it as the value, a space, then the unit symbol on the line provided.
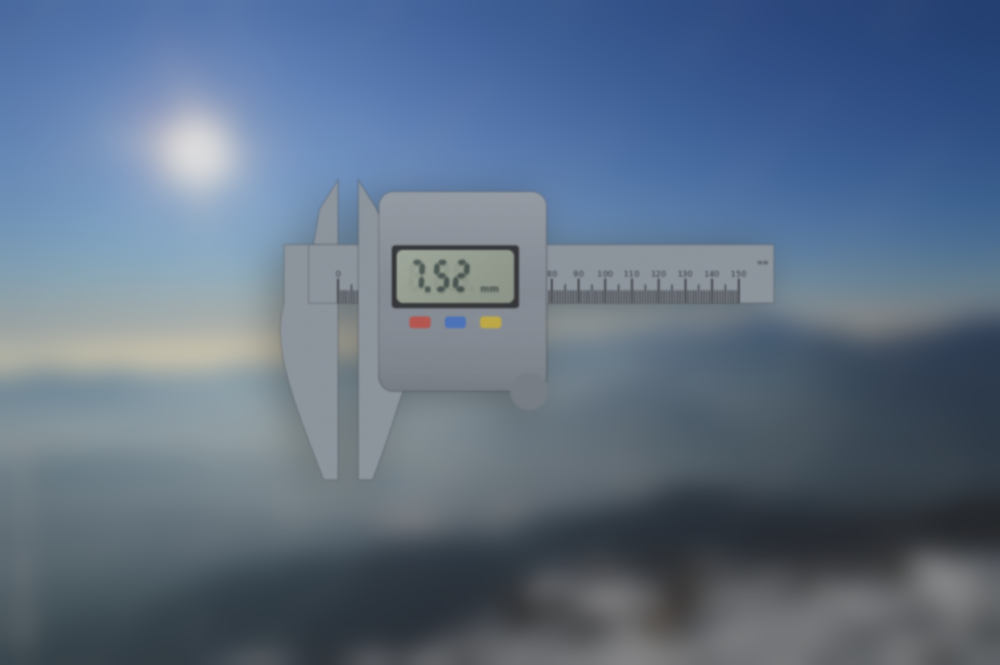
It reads 7.52 mm
